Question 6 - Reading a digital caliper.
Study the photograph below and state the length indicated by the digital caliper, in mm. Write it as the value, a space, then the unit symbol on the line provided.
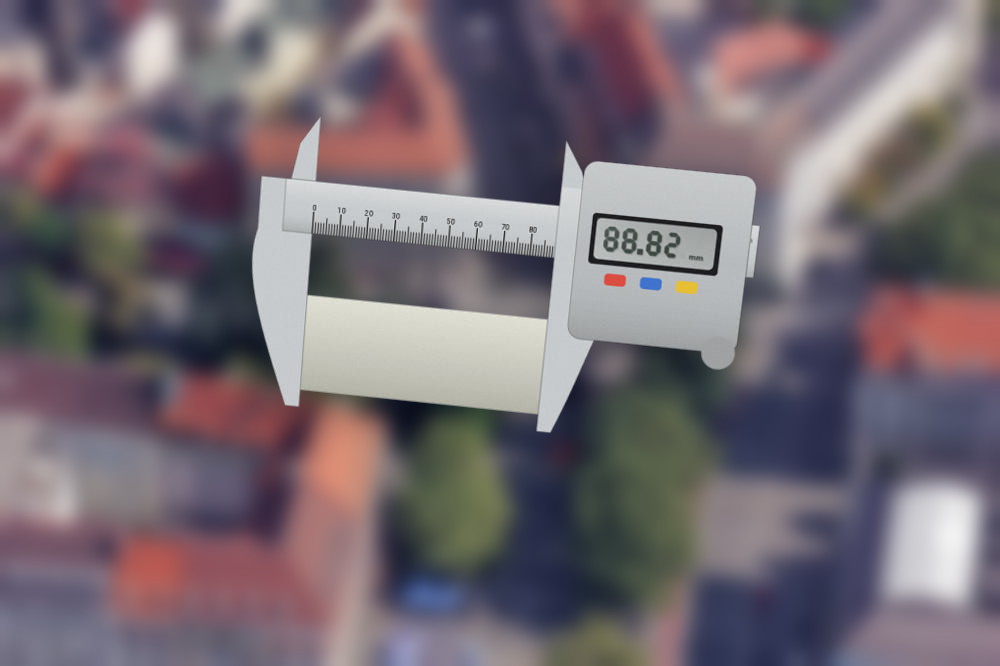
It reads 88.82 mm
